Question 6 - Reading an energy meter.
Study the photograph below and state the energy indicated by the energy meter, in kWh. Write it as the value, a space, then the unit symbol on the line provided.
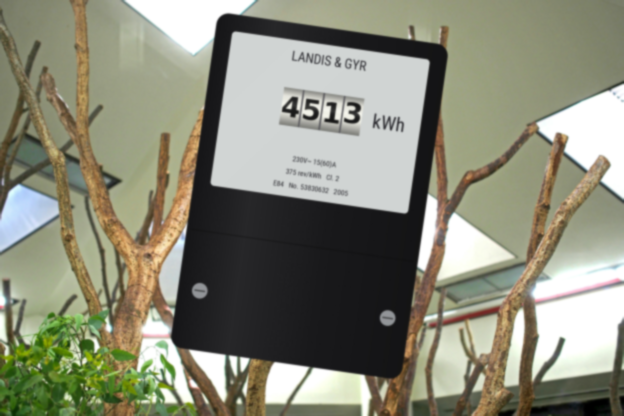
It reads 4513 kWh
